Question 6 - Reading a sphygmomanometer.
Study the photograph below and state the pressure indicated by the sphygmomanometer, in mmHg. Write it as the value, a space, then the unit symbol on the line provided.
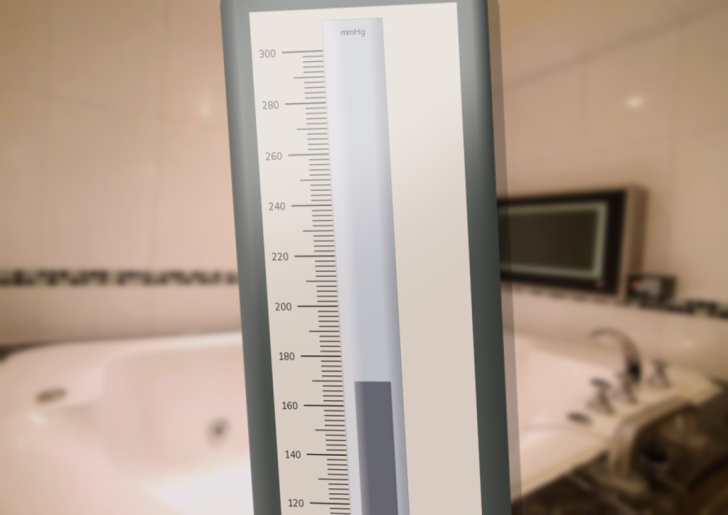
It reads 170 mmHg
